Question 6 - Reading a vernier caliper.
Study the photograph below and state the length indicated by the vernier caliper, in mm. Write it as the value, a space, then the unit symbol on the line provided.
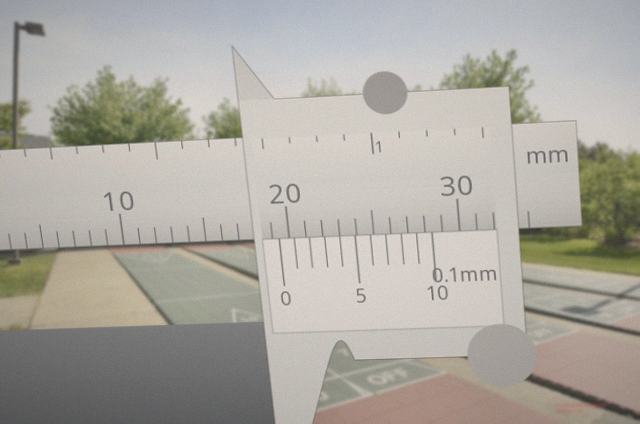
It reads 19.4 mm
